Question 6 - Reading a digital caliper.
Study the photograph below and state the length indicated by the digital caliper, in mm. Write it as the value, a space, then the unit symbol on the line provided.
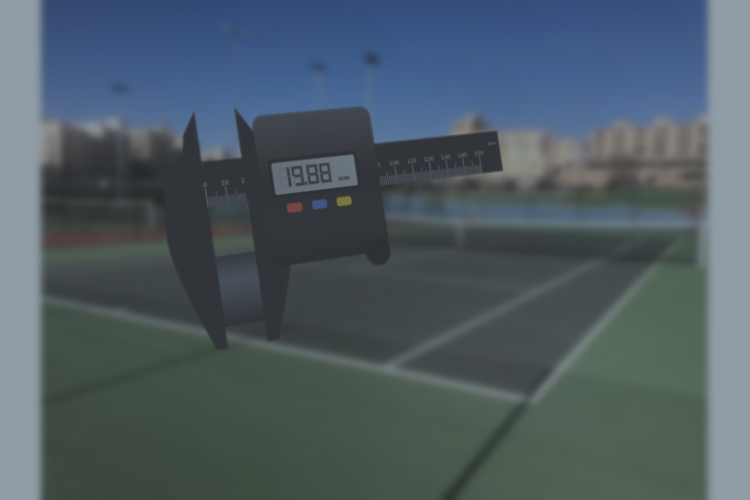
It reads 19.88 mm
